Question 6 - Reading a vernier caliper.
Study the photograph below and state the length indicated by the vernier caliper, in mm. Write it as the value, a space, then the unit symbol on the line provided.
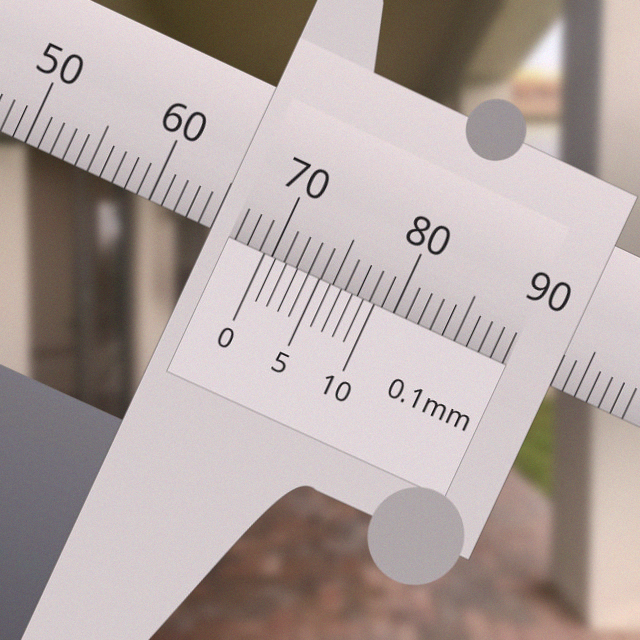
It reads 69.4 mm
